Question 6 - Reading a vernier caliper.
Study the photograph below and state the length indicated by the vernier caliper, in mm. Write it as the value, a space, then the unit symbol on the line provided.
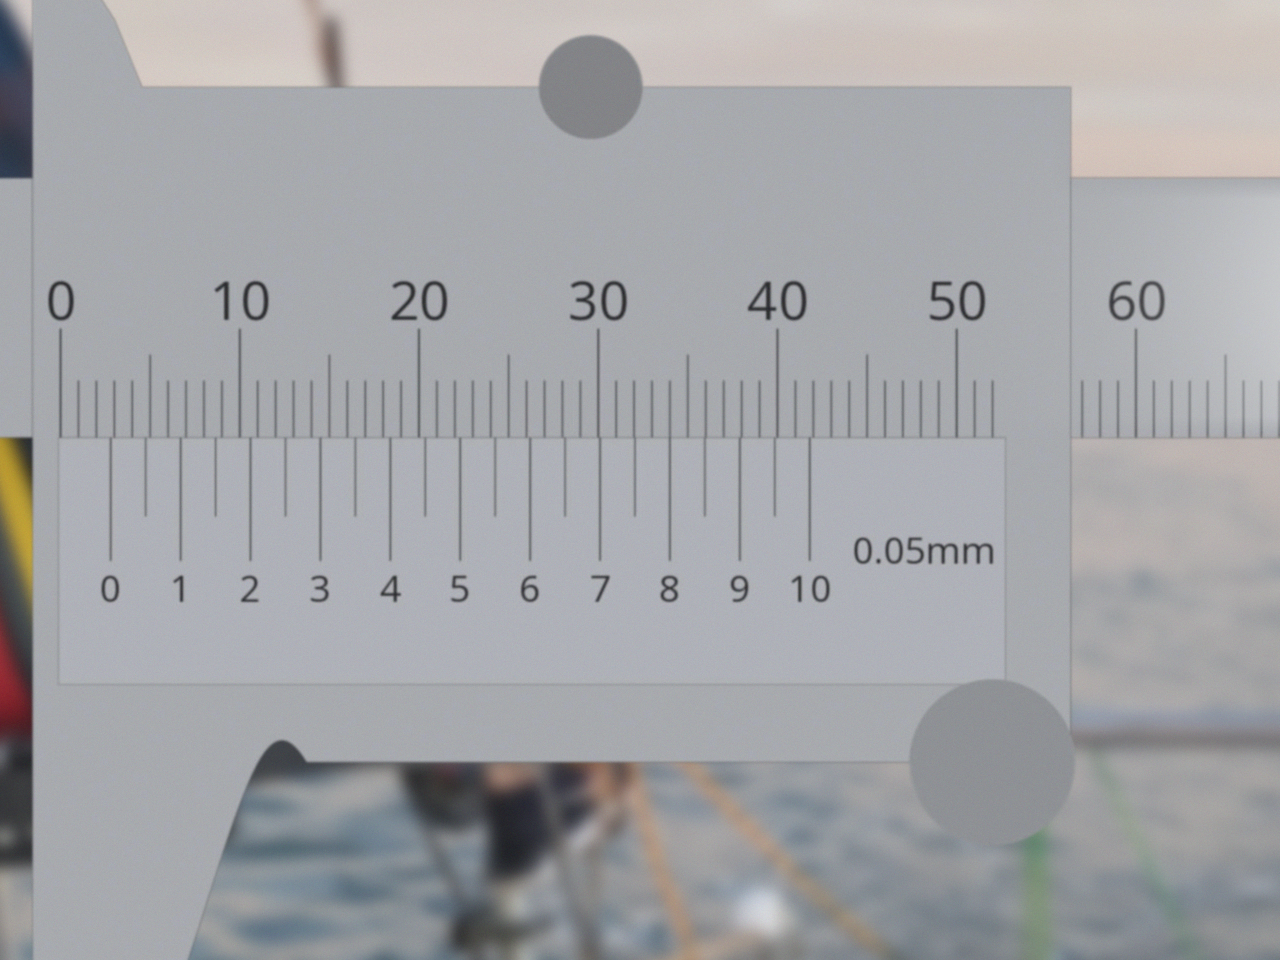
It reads 2.8 mm
